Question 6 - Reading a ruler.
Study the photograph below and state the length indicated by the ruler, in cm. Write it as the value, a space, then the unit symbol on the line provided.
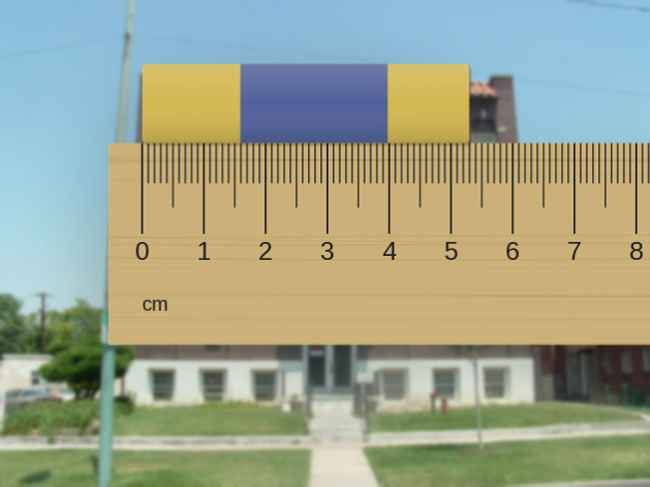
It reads 5.3 cm
